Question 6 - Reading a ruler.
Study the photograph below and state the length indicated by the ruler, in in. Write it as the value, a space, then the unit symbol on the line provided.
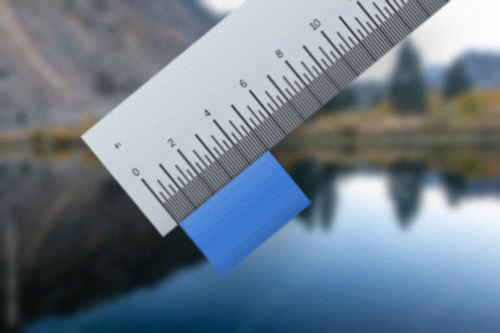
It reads 5 in
